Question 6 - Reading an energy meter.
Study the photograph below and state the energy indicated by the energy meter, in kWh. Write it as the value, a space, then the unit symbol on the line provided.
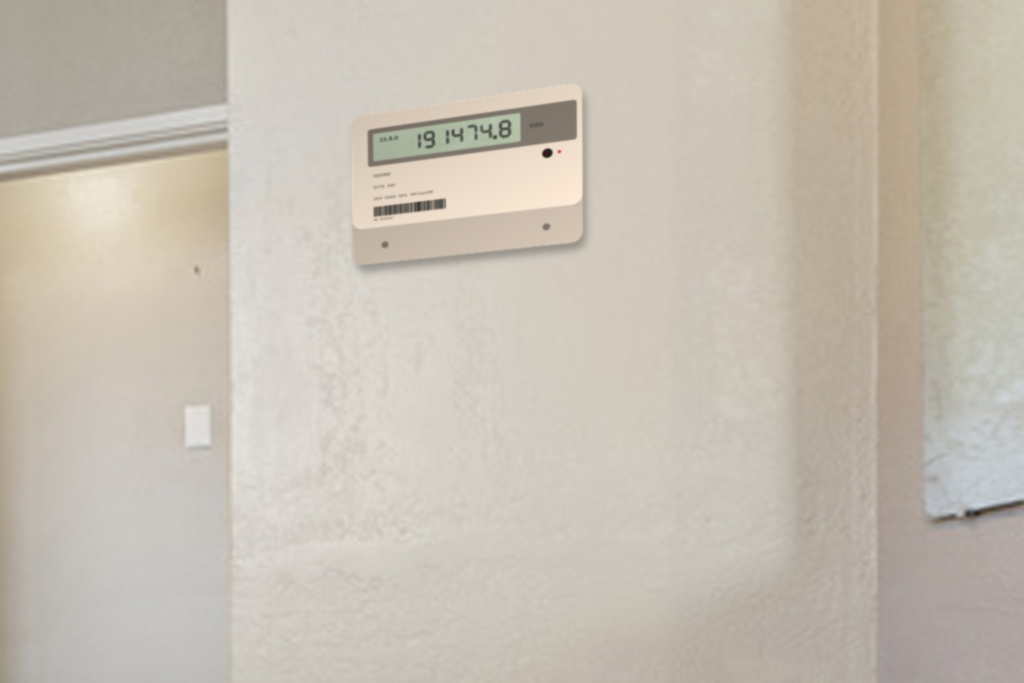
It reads 191474.8 kWh
